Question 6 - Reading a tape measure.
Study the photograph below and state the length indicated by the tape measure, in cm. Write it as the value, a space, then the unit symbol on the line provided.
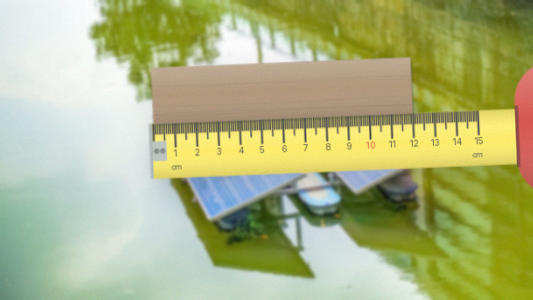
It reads 12 cm
